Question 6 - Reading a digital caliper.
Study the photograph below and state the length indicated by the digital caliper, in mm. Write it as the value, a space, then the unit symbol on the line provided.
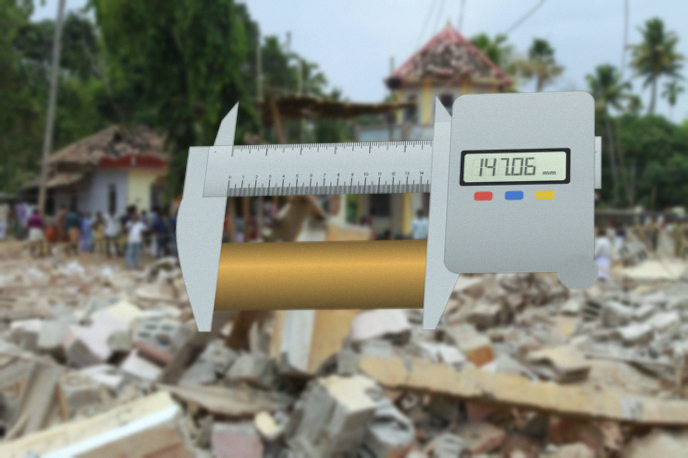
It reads 147.06 mm
